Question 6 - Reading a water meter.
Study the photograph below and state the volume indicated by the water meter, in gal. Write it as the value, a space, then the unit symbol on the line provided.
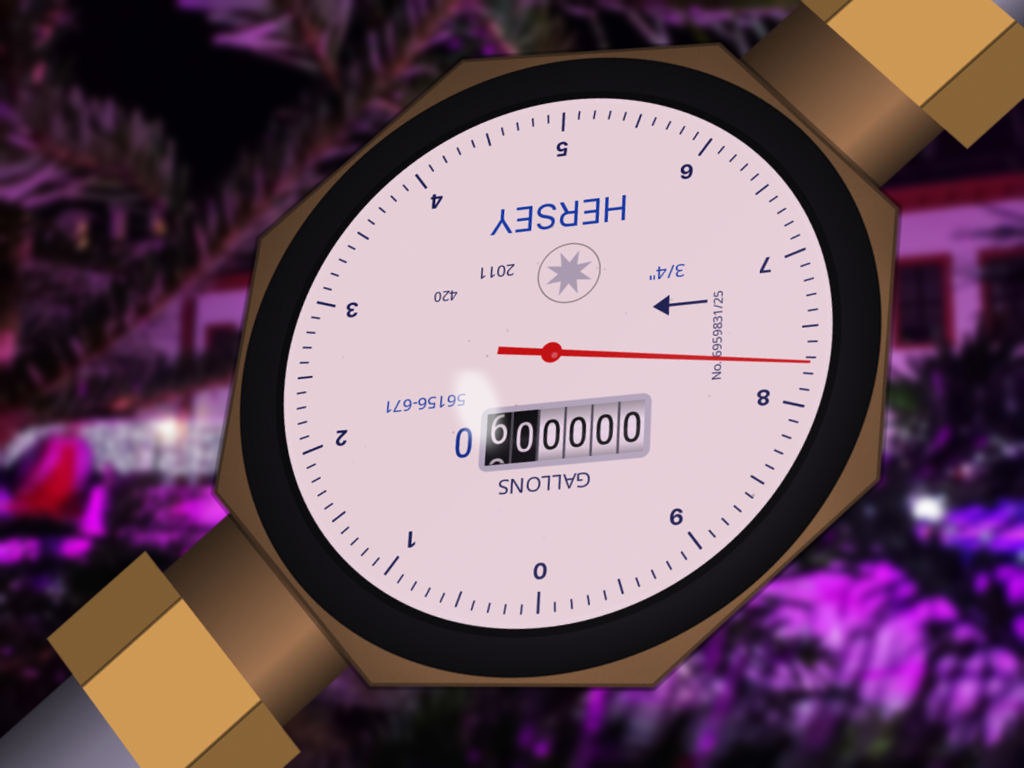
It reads 87.7 gal
